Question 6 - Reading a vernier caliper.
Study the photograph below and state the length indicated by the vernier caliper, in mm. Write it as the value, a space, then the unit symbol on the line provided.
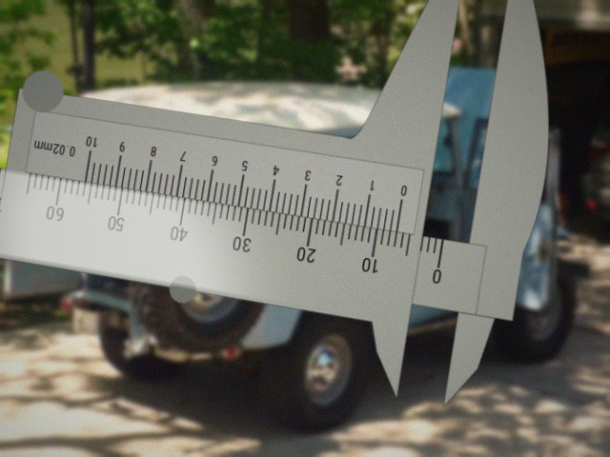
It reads 7.0 mm
